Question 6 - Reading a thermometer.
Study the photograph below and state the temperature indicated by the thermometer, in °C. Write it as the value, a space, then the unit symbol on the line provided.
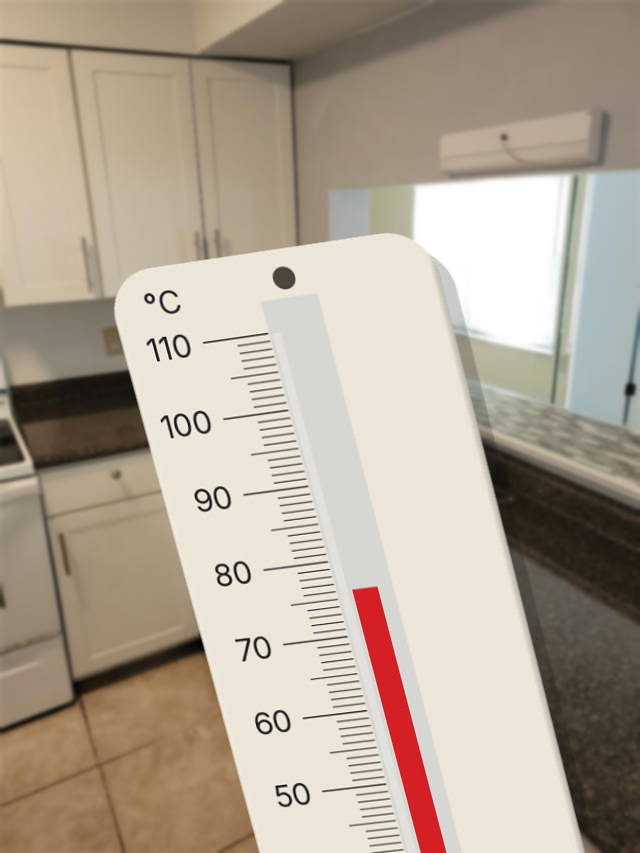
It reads 76 °C
